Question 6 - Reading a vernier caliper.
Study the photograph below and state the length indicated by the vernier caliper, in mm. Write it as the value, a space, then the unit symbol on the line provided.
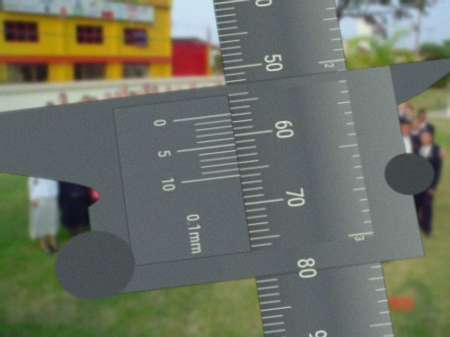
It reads 56.8 mm
